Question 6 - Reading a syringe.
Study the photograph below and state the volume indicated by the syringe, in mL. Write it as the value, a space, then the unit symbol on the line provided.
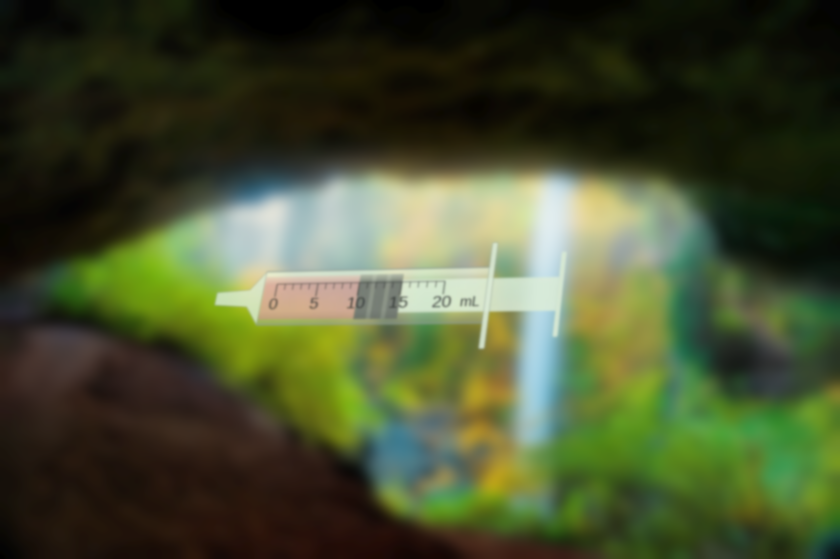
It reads 10 mL
